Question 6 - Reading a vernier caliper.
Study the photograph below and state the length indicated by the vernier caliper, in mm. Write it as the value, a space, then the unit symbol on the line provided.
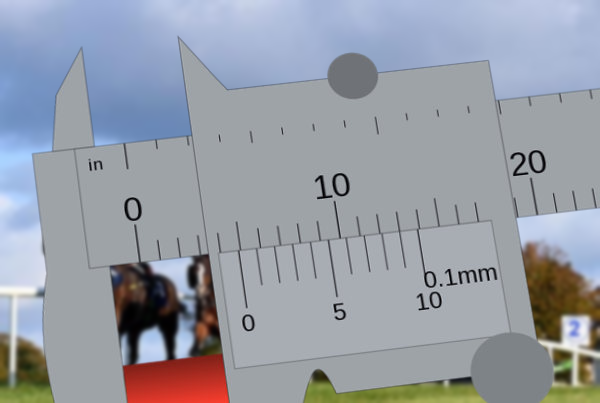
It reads 4.9 mm
